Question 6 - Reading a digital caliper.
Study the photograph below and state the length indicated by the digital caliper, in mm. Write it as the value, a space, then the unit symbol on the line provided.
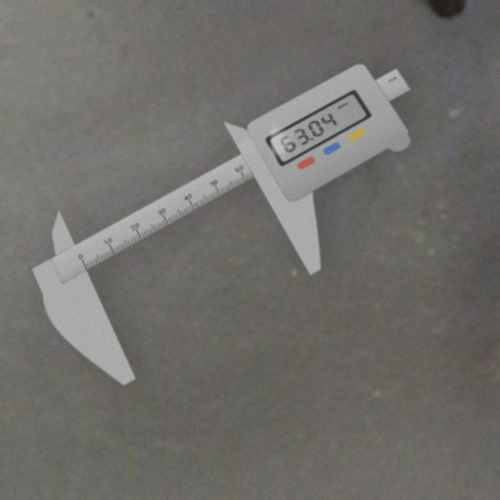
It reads 63.04 mm
